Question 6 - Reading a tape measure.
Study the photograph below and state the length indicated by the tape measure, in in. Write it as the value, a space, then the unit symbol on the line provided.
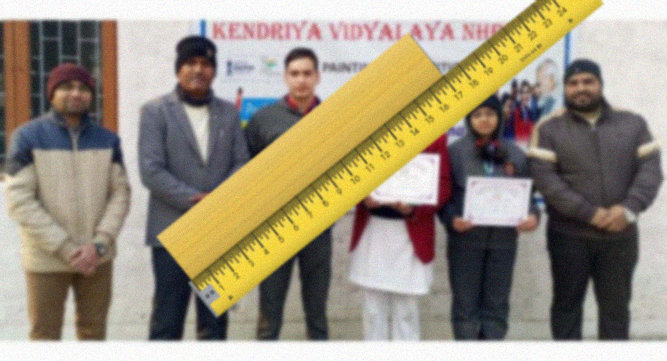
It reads 17 in
